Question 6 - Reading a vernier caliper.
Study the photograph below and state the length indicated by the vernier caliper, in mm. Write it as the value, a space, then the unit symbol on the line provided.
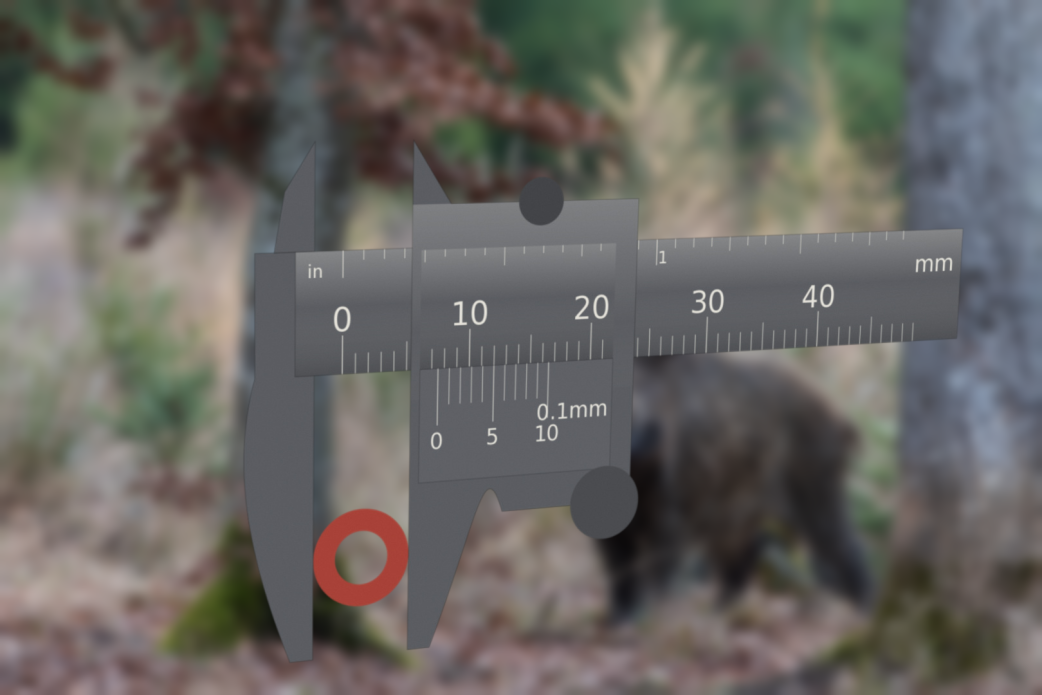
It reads 7.5 mm
